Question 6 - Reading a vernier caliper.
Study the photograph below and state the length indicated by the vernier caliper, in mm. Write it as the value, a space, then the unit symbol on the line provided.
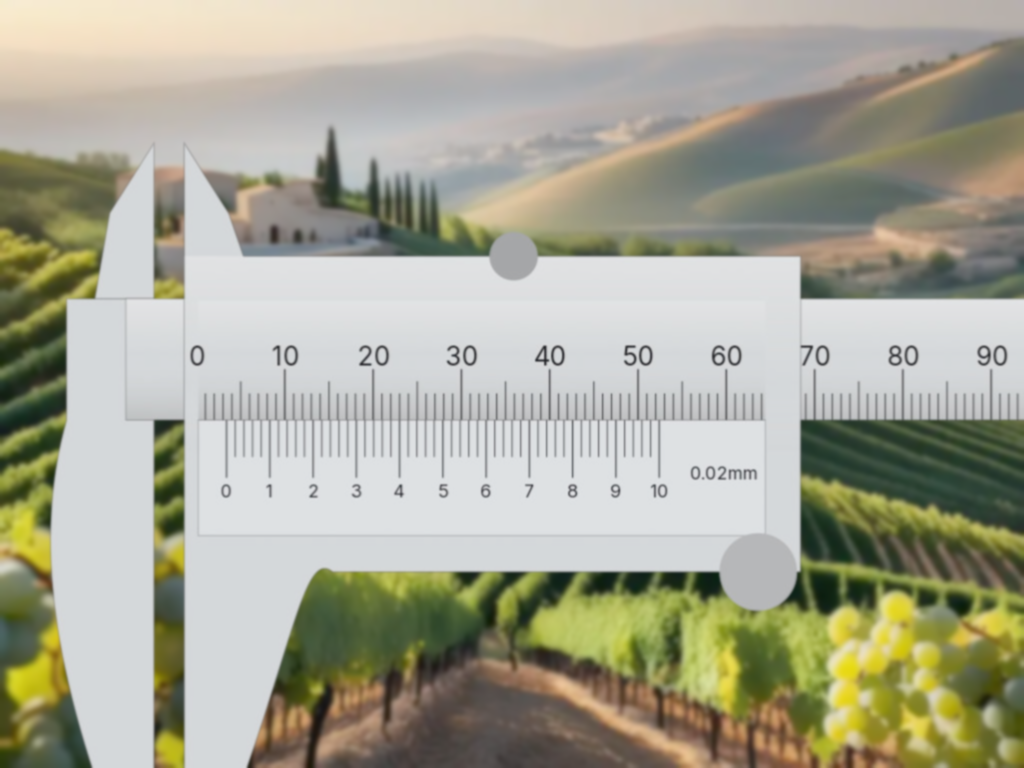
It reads 3.4 mm
